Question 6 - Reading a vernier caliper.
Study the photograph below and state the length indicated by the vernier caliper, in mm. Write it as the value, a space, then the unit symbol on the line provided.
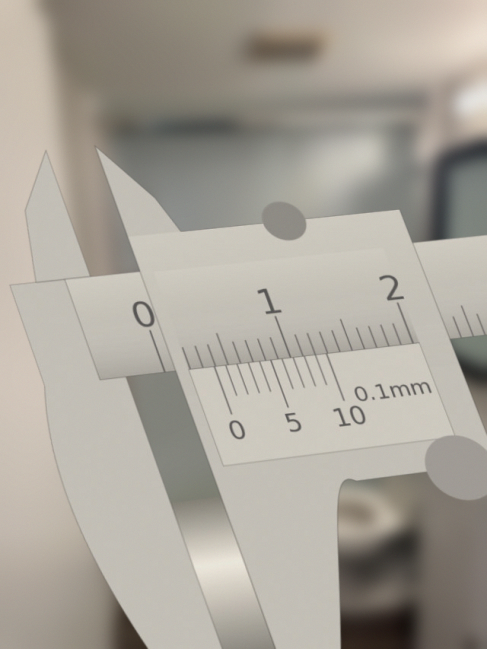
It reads 3.9 mm
